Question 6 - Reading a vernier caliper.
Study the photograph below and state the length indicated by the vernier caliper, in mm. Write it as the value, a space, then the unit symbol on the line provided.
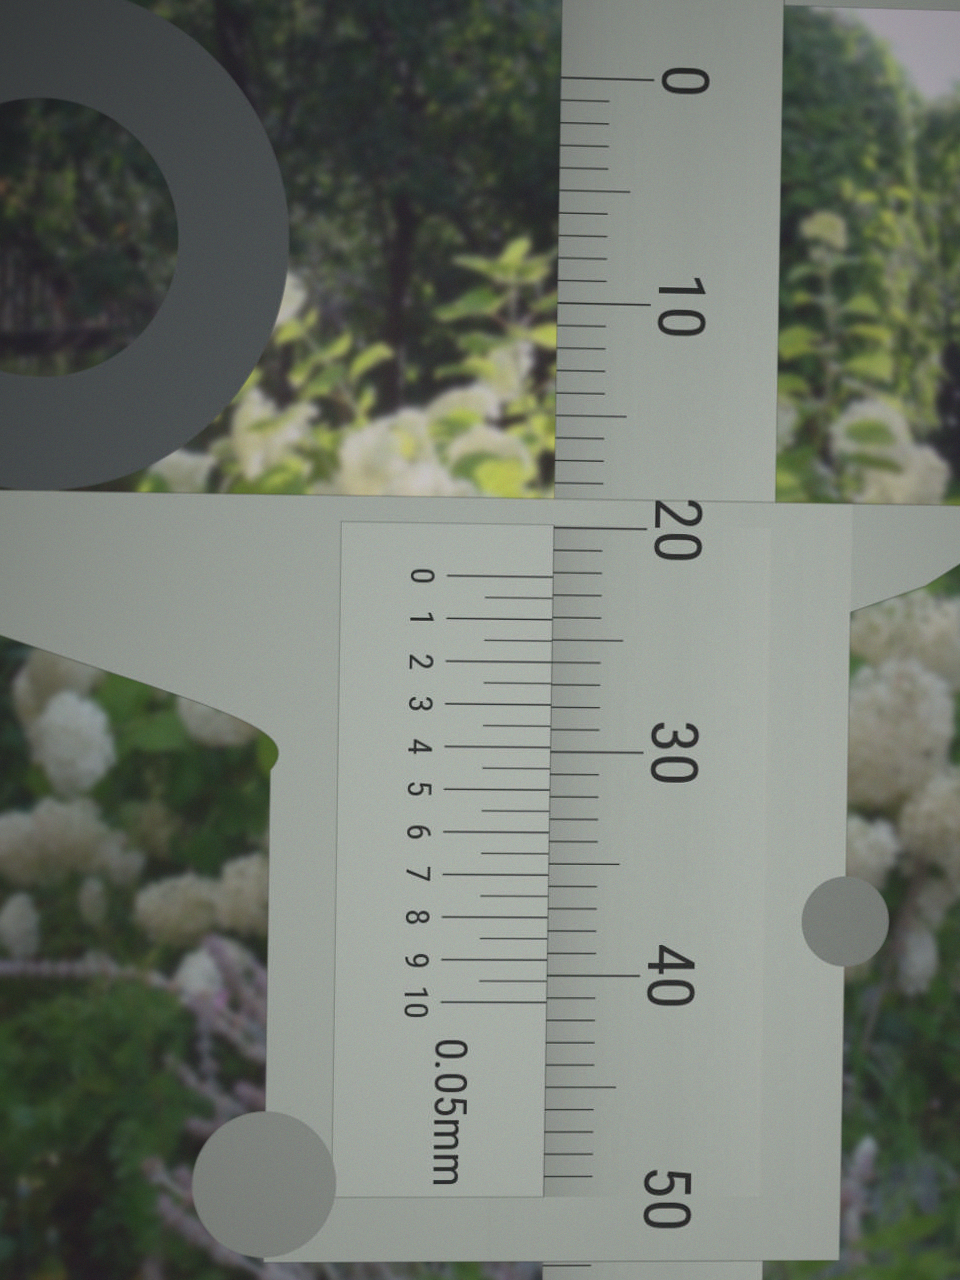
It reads 22.2 mm
